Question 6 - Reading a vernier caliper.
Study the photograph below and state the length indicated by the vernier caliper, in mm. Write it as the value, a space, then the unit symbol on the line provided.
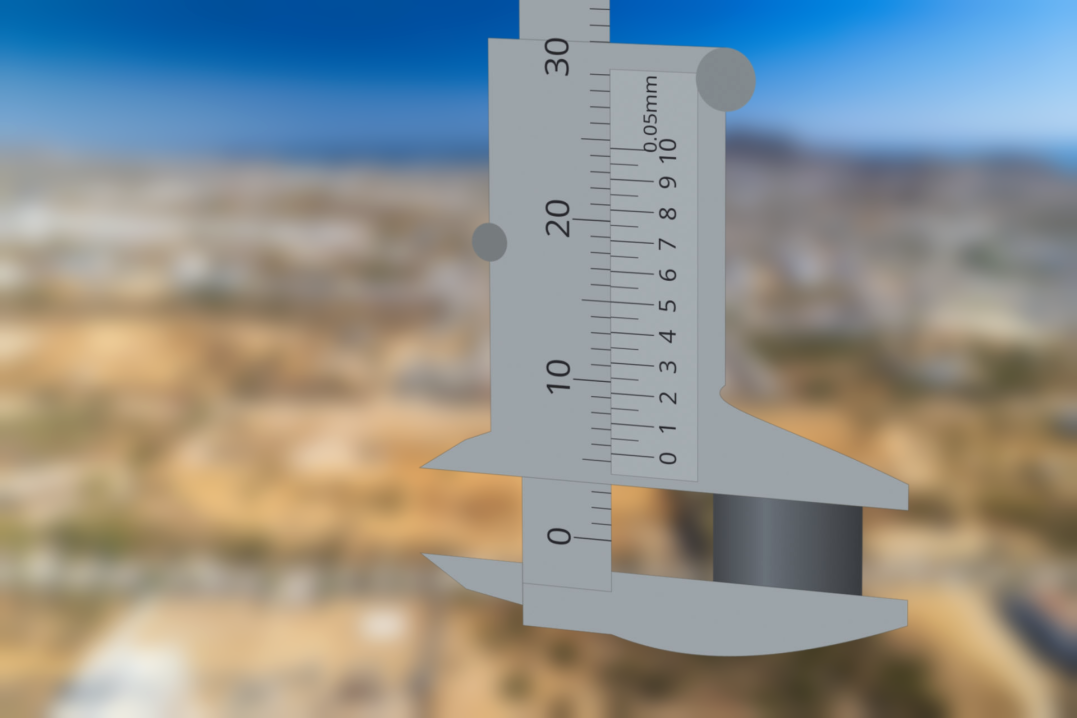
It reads 5.5 mm
